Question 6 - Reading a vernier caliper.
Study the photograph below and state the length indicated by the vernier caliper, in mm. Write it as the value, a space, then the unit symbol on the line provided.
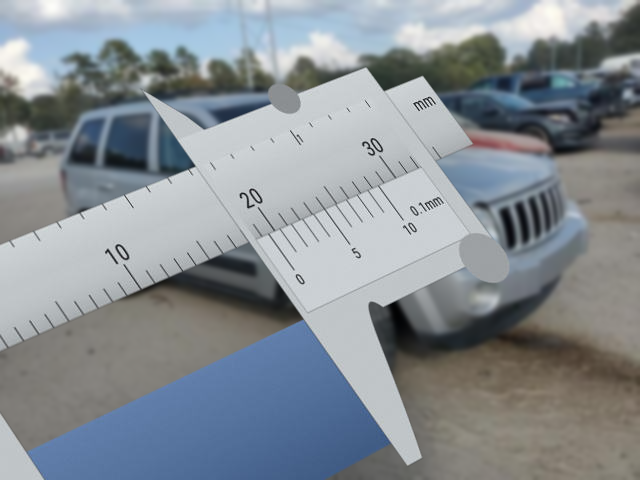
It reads 19.5 mm
